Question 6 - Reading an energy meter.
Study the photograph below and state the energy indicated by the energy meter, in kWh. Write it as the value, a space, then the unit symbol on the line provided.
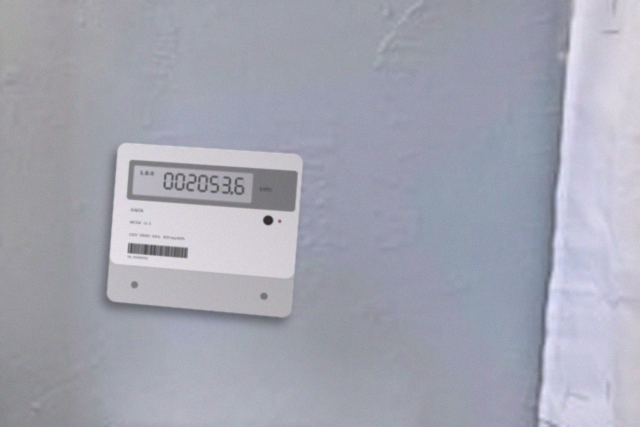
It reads 2053.6 kWh
